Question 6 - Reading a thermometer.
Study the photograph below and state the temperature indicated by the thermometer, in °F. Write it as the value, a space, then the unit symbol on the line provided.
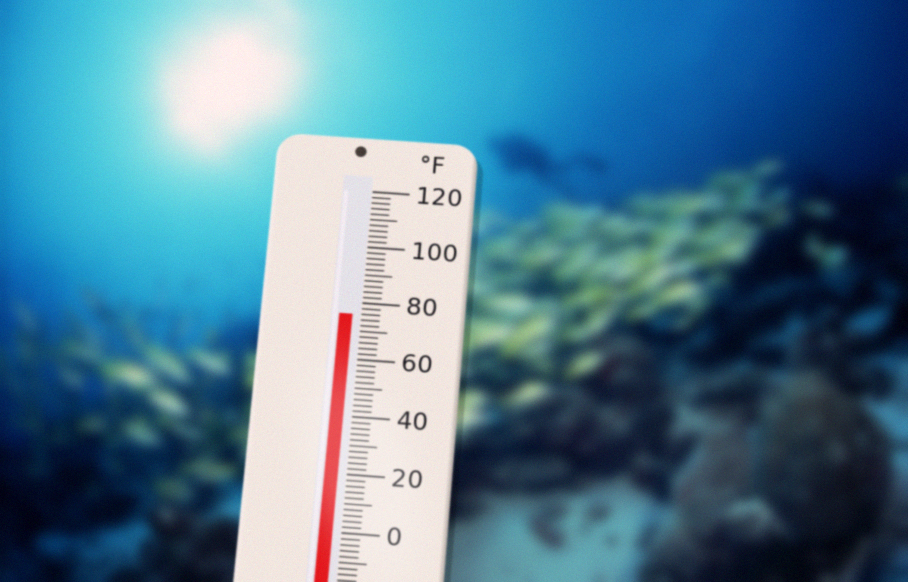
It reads 76 °F
